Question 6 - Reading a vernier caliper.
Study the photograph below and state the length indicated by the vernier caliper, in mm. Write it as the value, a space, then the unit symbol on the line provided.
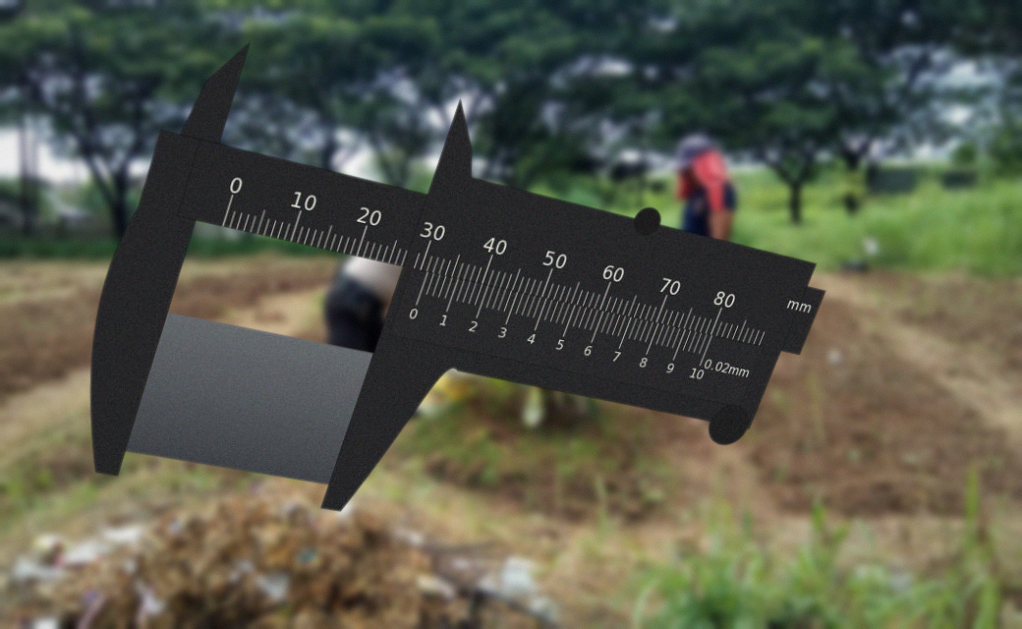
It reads 31.2 mm
